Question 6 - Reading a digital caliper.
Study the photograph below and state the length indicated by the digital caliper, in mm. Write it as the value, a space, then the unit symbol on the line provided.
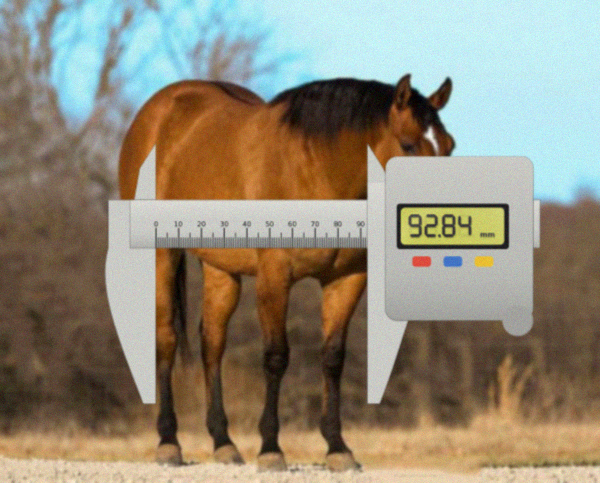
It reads 92.84 mm
